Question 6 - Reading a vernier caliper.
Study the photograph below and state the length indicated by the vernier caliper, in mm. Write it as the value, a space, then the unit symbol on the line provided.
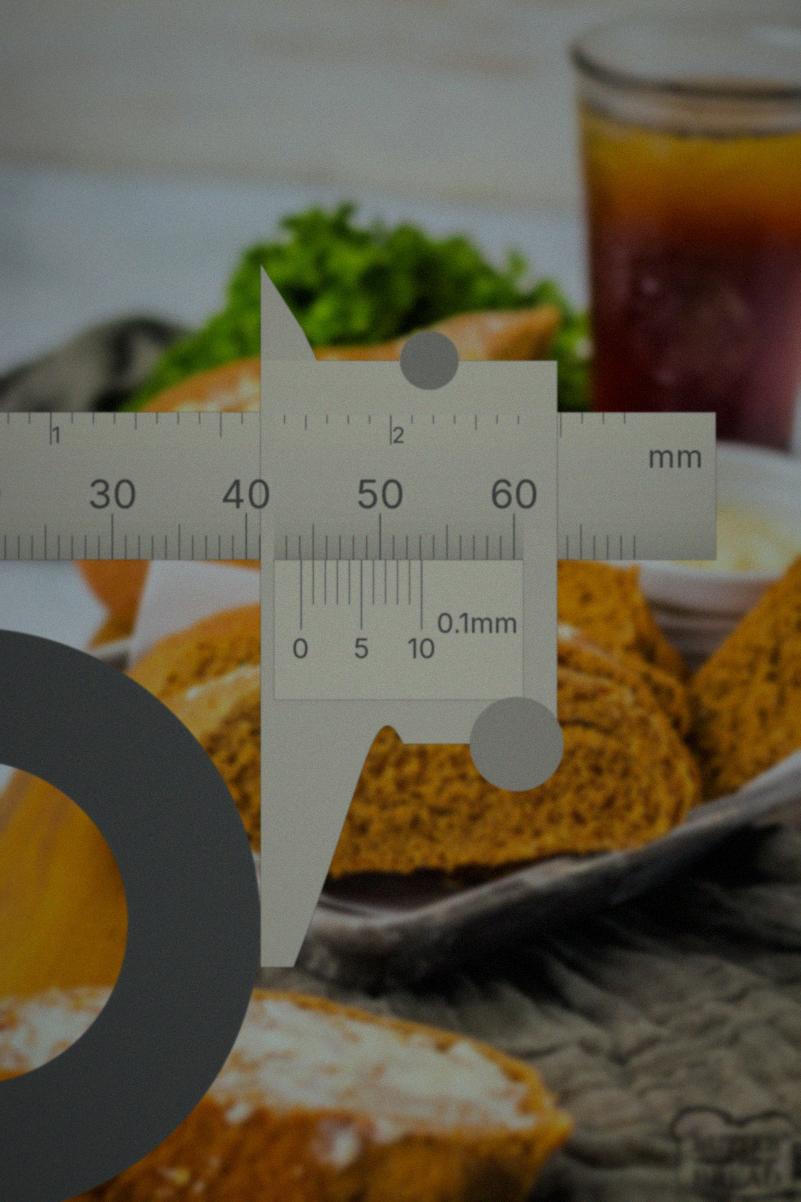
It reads 44.1 mm
